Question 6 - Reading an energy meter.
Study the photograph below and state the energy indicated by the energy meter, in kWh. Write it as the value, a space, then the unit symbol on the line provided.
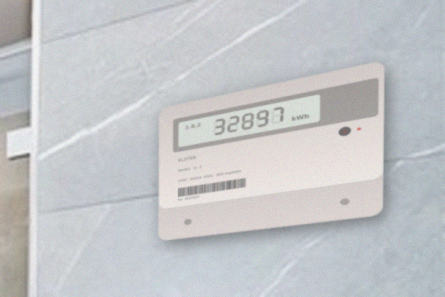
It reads 32897 kWh
